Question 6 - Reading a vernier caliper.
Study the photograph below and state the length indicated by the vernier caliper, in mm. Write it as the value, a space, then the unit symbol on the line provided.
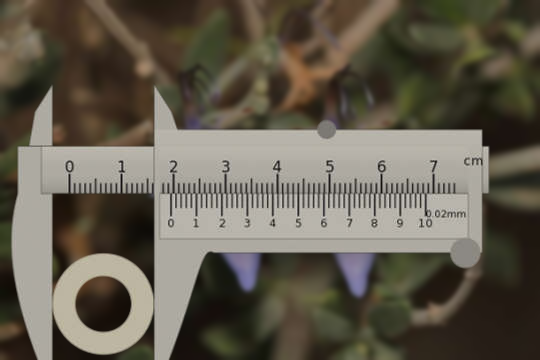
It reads 19.5 mm
